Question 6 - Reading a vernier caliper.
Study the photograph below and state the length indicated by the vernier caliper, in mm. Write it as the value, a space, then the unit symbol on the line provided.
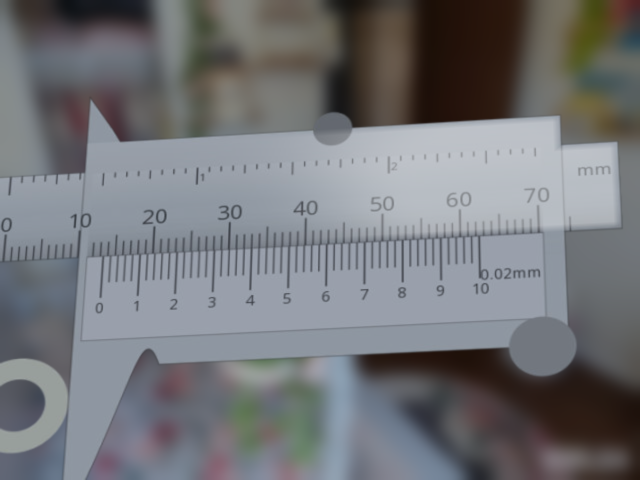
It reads 13.4 mm
